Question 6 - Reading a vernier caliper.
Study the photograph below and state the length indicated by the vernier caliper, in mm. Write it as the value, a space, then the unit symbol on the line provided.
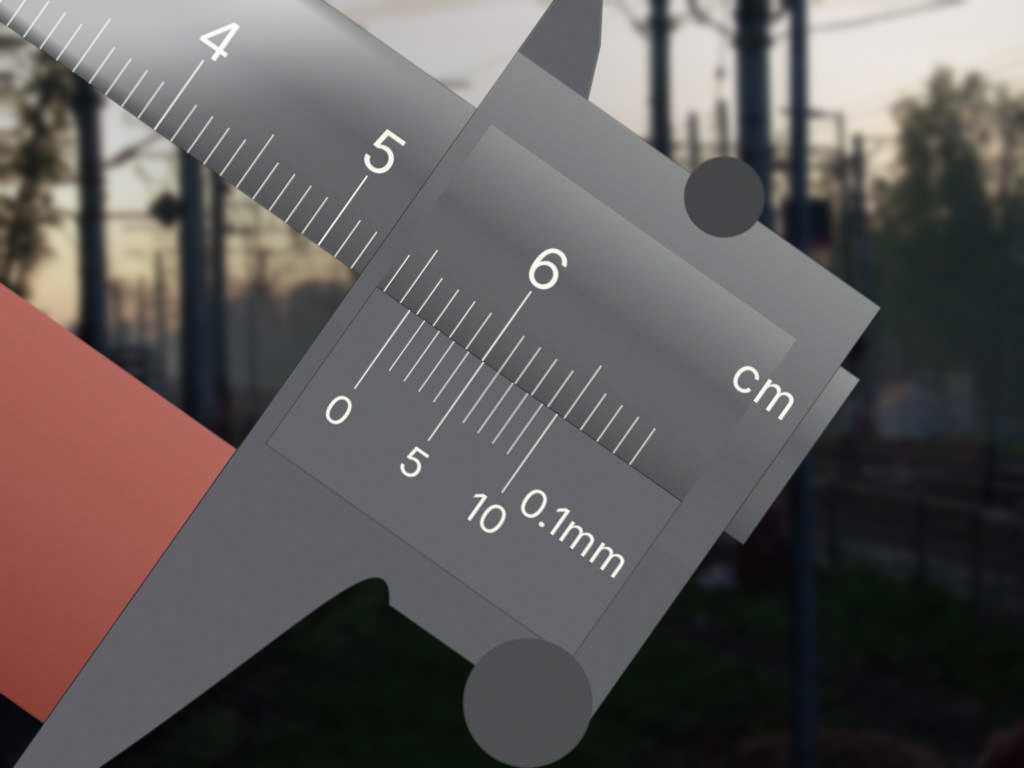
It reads 55.6 mm
